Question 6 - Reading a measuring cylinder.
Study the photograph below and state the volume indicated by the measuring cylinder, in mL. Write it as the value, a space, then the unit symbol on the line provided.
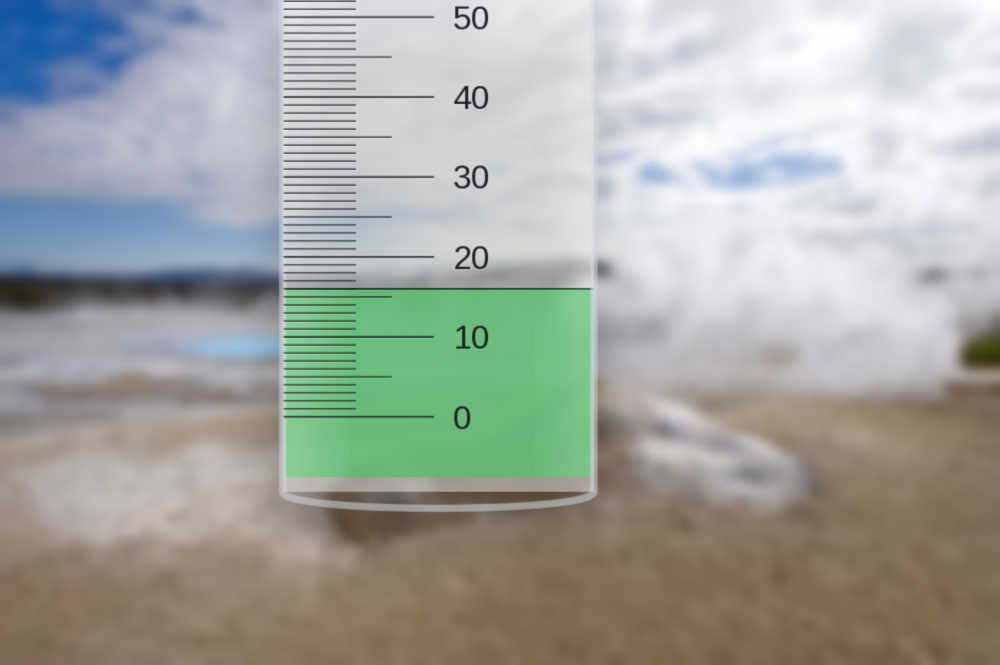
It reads 16 mL
